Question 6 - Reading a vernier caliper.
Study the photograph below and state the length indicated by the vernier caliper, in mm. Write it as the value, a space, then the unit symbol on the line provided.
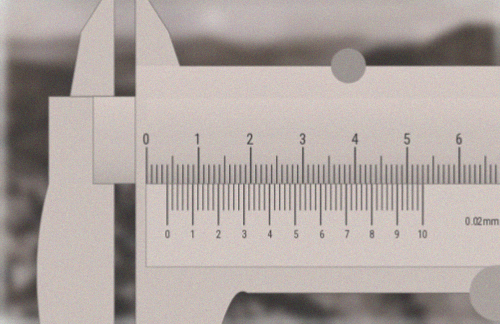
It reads 4.0 mm
